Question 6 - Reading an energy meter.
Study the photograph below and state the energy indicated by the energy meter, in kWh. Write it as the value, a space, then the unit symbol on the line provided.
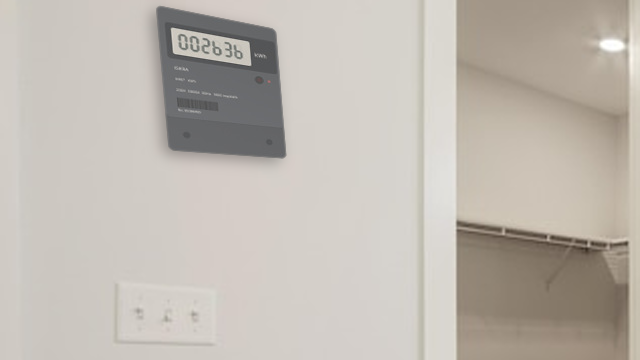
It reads 2636 kWh
